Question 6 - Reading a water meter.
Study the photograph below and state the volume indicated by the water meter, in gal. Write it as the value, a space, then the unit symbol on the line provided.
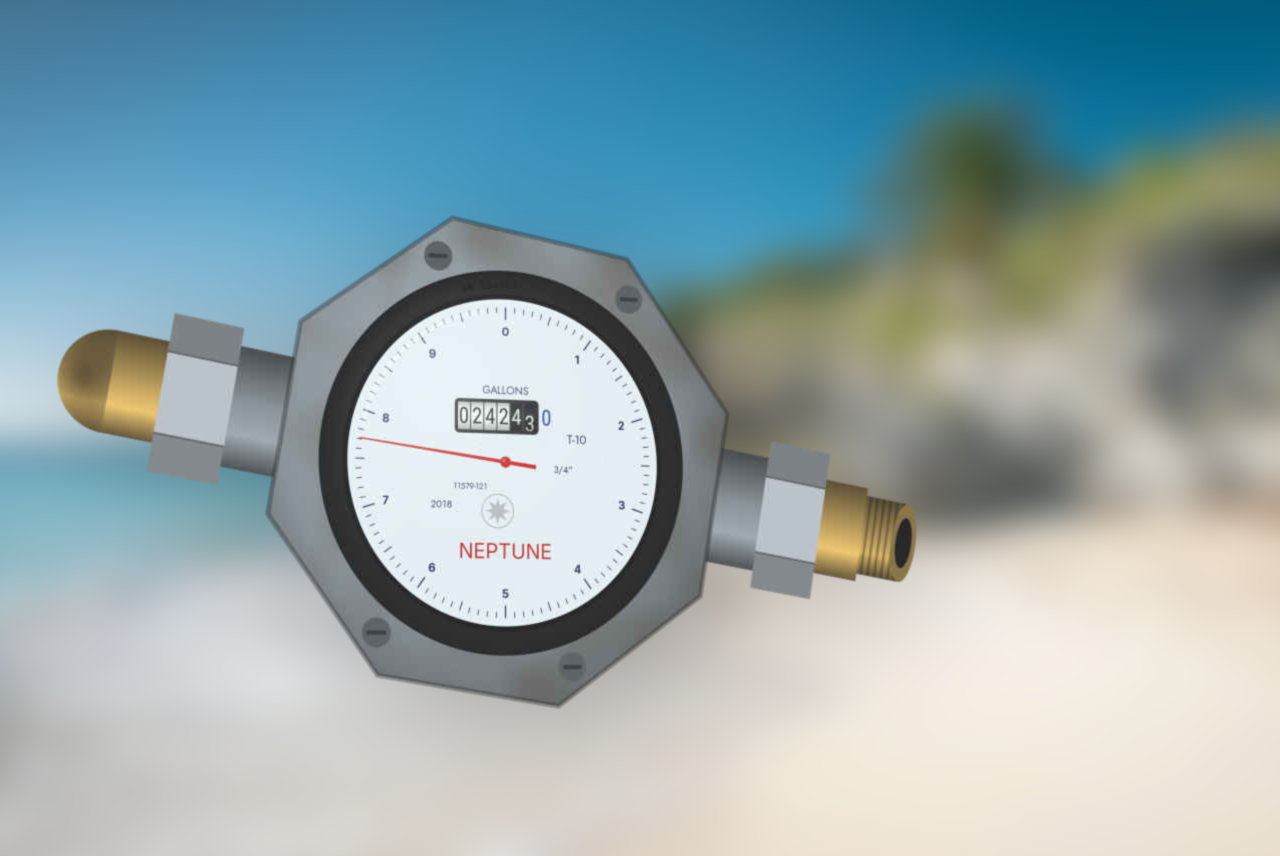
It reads 242427.7 gal
